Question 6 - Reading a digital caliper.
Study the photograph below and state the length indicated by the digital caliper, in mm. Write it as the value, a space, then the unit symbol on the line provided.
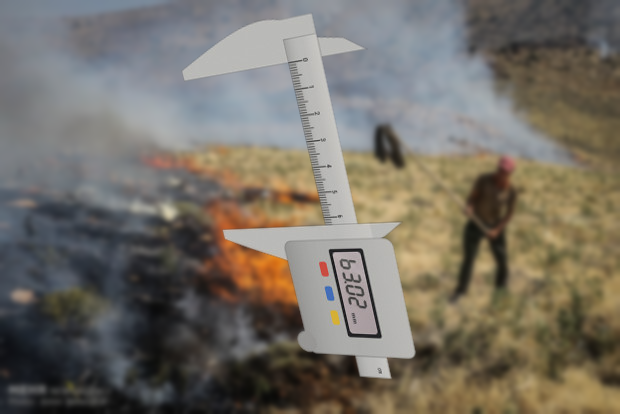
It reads 63.02 mm
